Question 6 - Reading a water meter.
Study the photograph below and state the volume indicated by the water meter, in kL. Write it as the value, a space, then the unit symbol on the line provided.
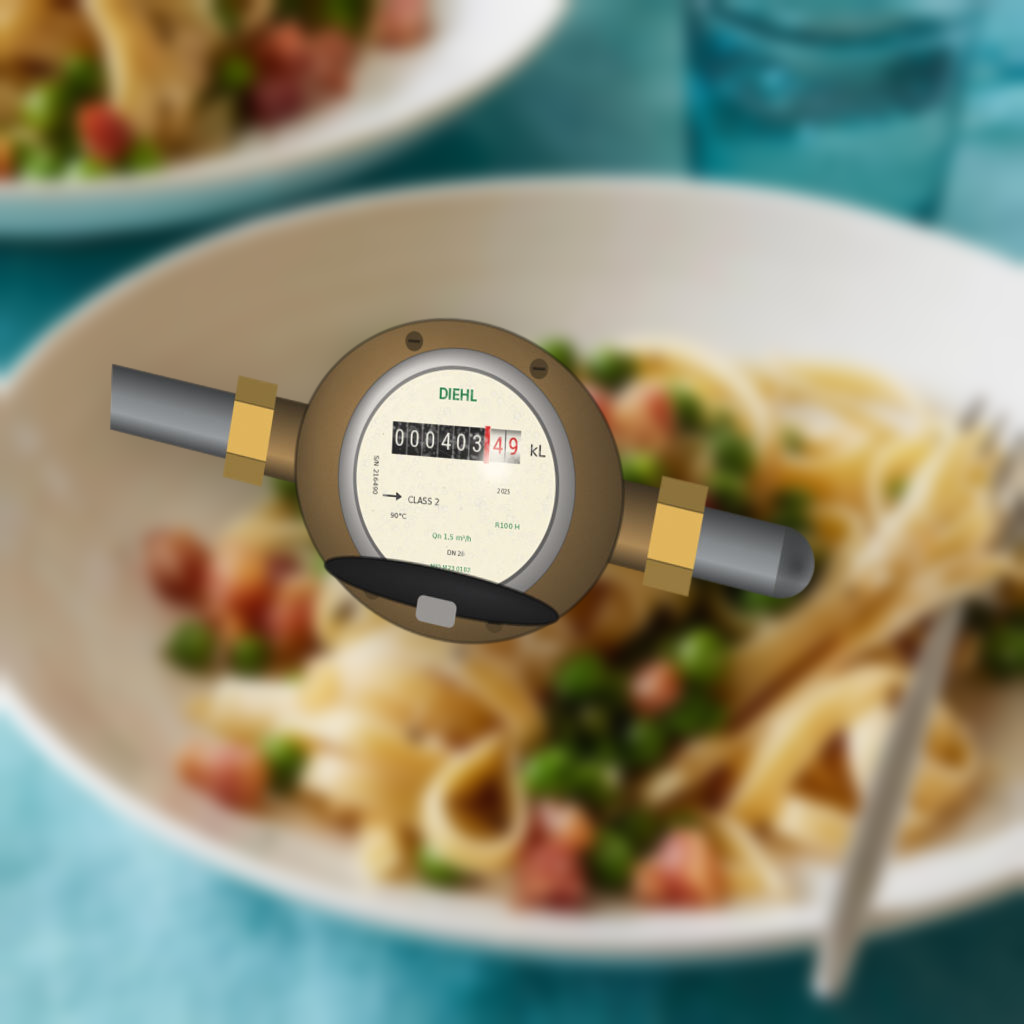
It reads 403.49 kL
